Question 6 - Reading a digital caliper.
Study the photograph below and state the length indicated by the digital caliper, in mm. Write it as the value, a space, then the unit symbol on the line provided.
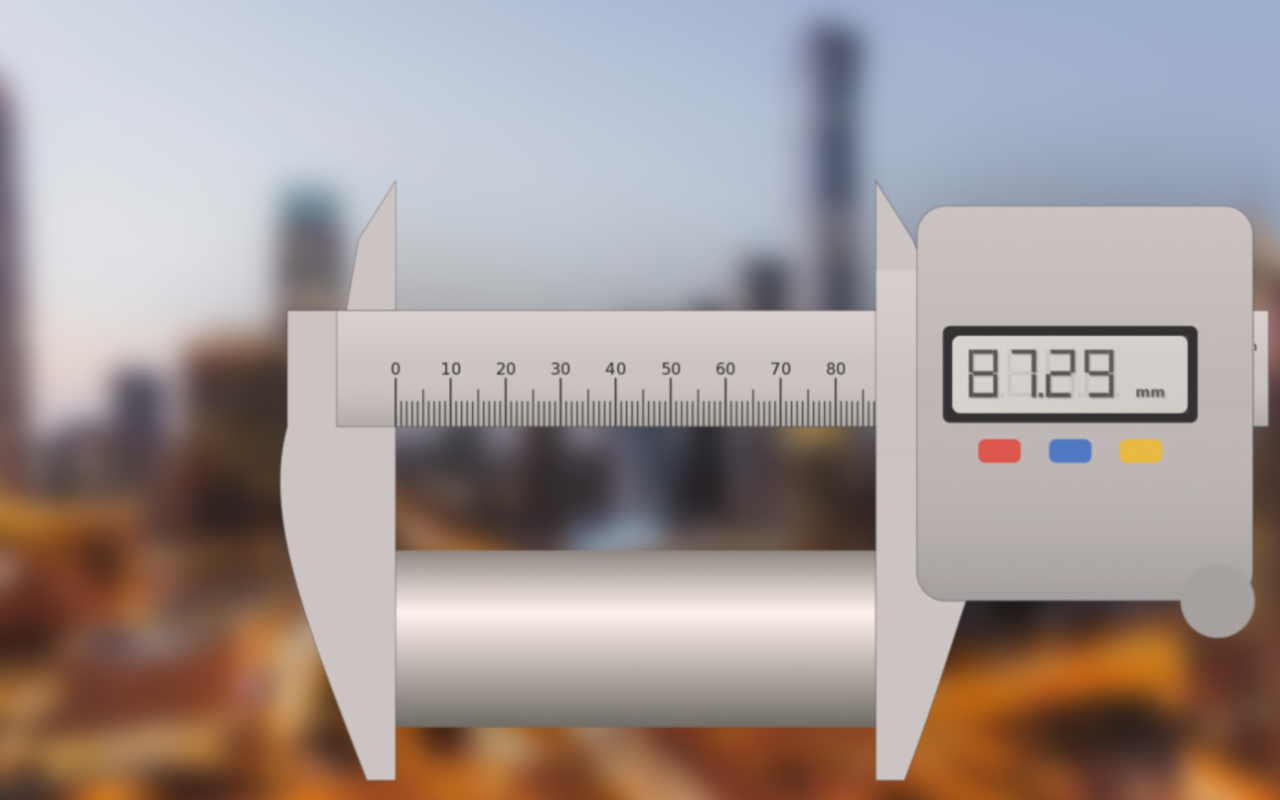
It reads 87.29 mm
